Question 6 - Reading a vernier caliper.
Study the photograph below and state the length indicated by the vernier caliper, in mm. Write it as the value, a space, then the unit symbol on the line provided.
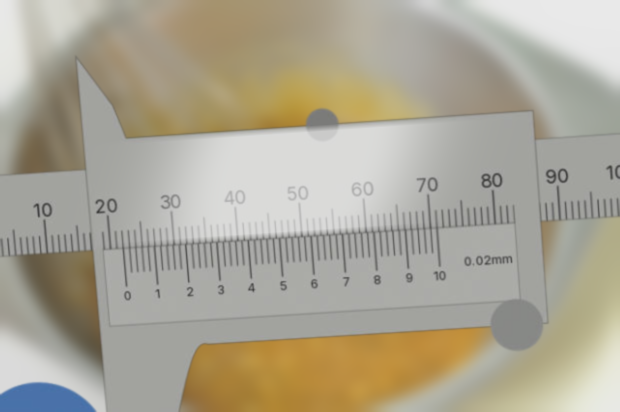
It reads 22.0 mm
